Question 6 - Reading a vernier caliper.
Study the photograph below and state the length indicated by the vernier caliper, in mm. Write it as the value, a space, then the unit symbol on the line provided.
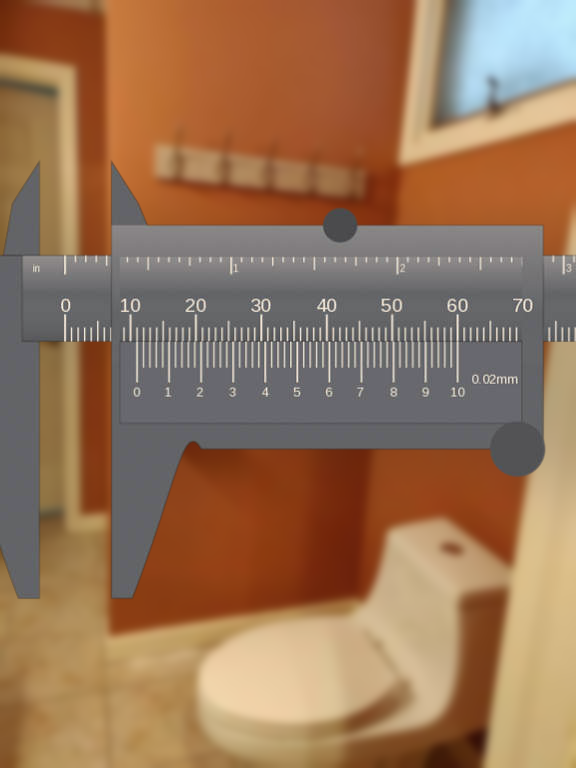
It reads 11.0 mm
